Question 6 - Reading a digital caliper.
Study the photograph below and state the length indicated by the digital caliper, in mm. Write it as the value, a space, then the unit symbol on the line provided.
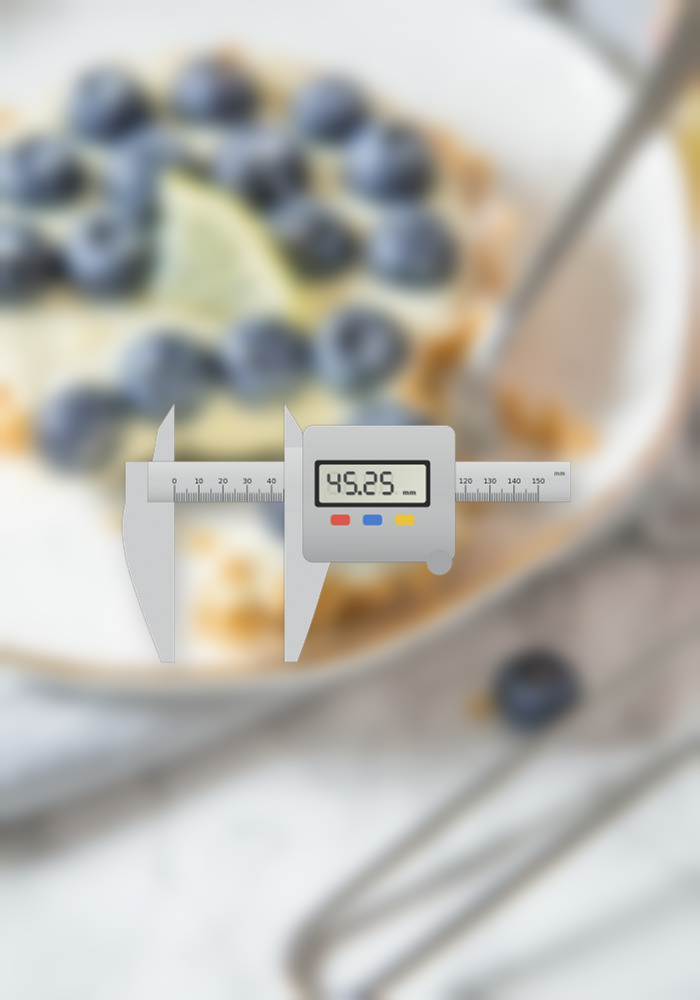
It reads 45.25 mm
